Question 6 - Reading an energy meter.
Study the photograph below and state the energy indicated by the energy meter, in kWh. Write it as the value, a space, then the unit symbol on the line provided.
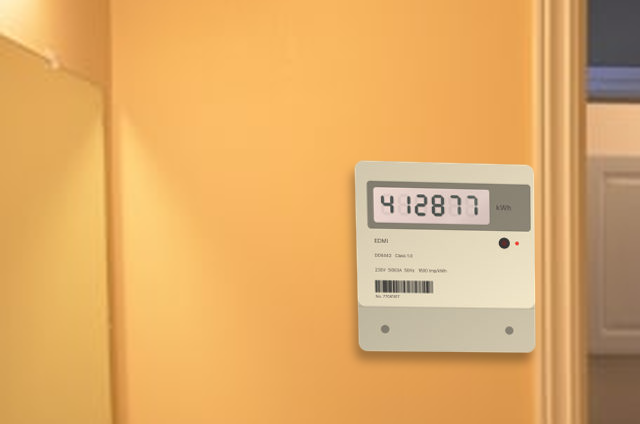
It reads 412877 kWh
